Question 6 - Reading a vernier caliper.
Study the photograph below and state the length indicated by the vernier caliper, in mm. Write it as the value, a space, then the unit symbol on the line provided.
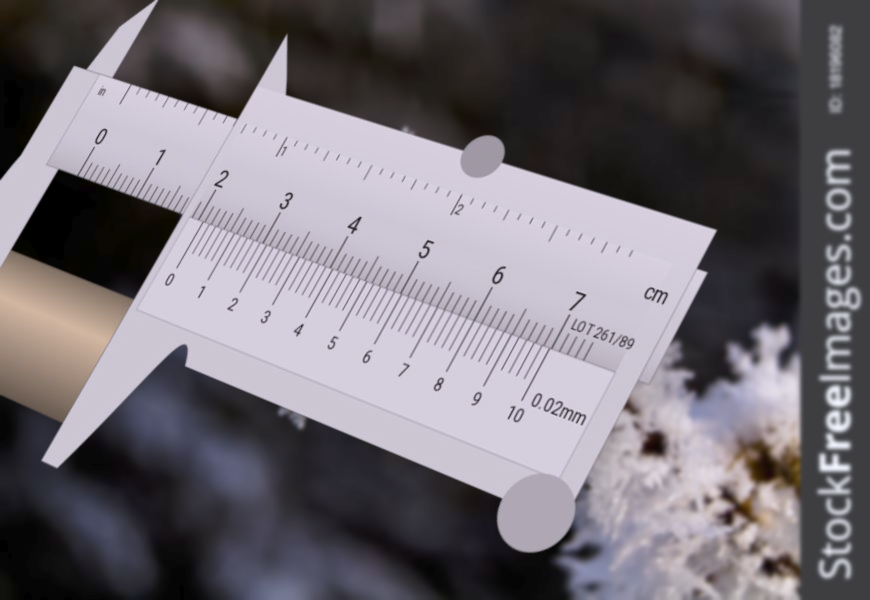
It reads 20.8 mm
